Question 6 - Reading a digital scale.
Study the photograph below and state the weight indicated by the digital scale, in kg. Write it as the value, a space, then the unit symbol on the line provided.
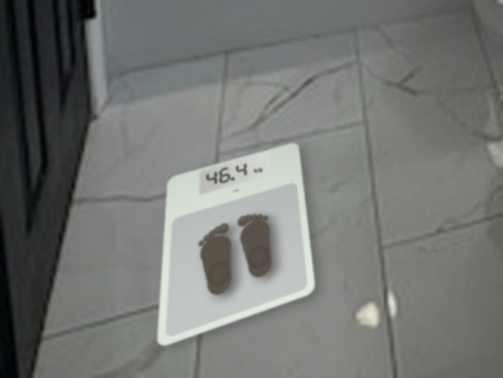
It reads 46.4 kg
